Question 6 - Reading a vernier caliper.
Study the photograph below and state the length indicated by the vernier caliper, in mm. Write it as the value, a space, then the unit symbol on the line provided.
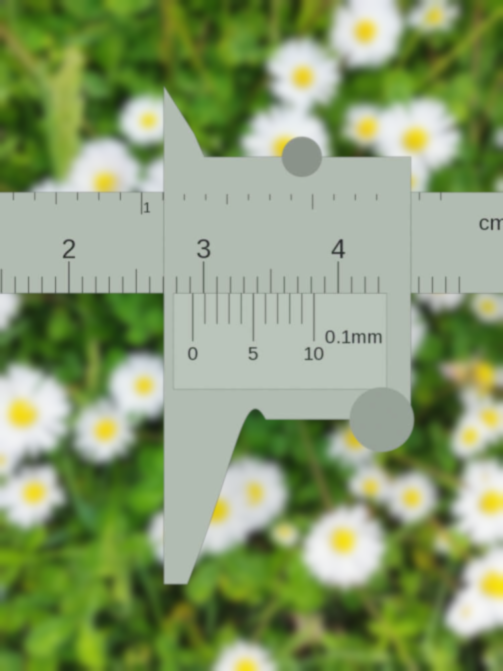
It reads 29.2 mm
